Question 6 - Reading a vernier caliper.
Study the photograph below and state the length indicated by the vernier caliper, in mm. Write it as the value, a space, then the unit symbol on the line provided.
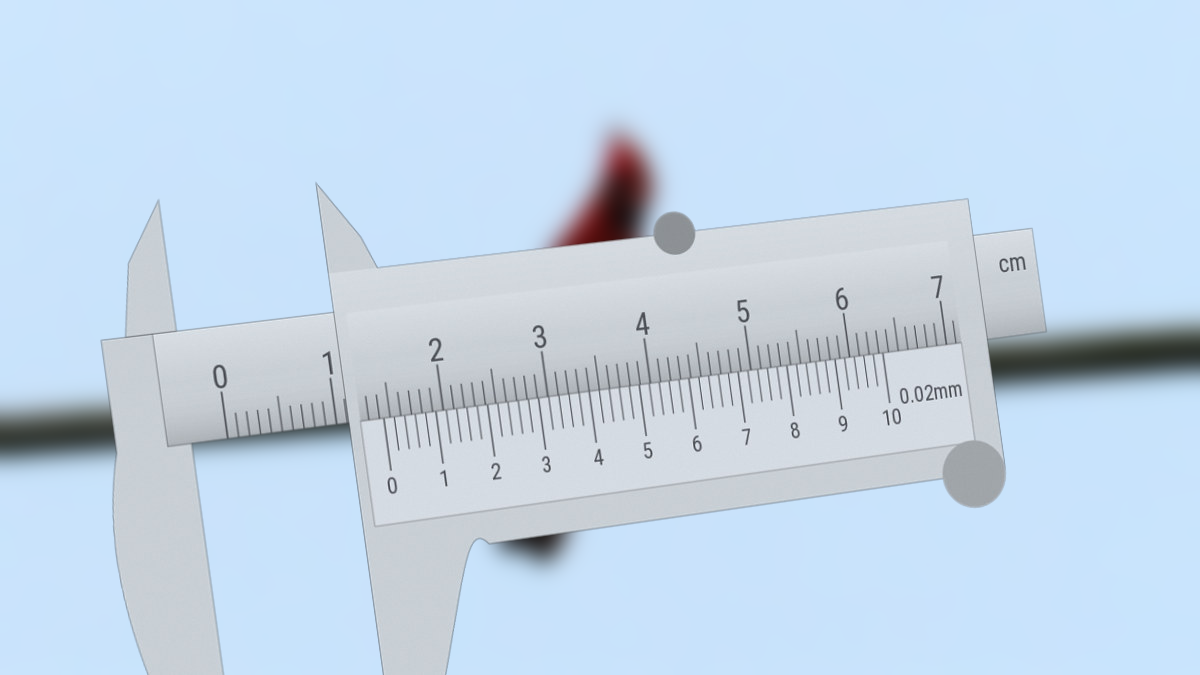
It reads 14.4 mm
